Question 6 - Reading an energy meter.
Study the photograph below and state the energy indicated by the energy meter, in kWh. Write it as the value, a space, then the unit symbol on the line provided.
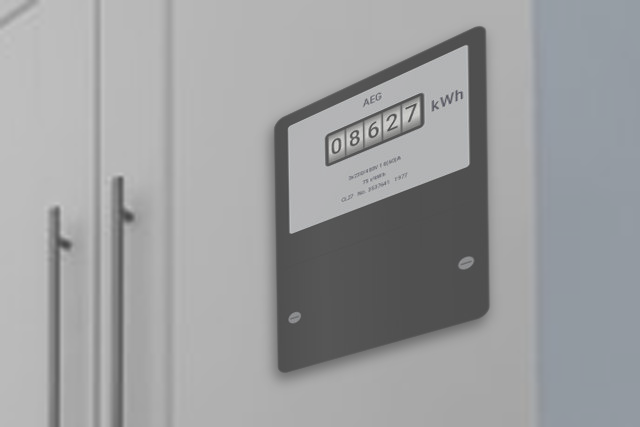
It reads 8627 kWh
